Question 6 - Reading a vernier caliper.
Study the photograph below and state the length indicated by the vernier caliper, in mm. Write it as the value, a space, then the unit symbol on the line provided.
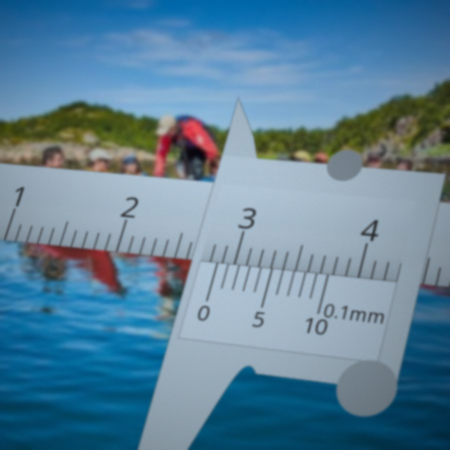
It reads 28.6 mm
